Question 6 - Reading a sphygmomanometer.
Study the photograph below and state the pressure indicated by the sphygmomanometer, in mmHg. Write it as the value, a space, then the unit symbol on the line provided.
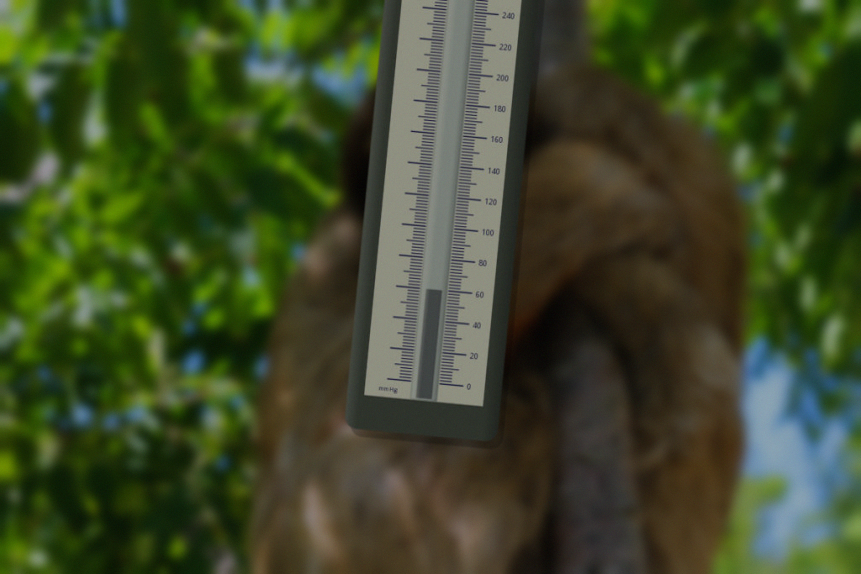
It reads 60 mmHg
